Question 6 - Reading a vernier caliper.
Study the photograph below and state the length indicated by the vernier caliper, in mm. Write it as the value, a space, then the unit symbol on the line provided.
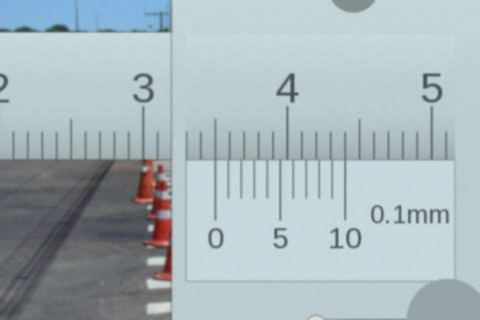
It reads 35.0 mm
